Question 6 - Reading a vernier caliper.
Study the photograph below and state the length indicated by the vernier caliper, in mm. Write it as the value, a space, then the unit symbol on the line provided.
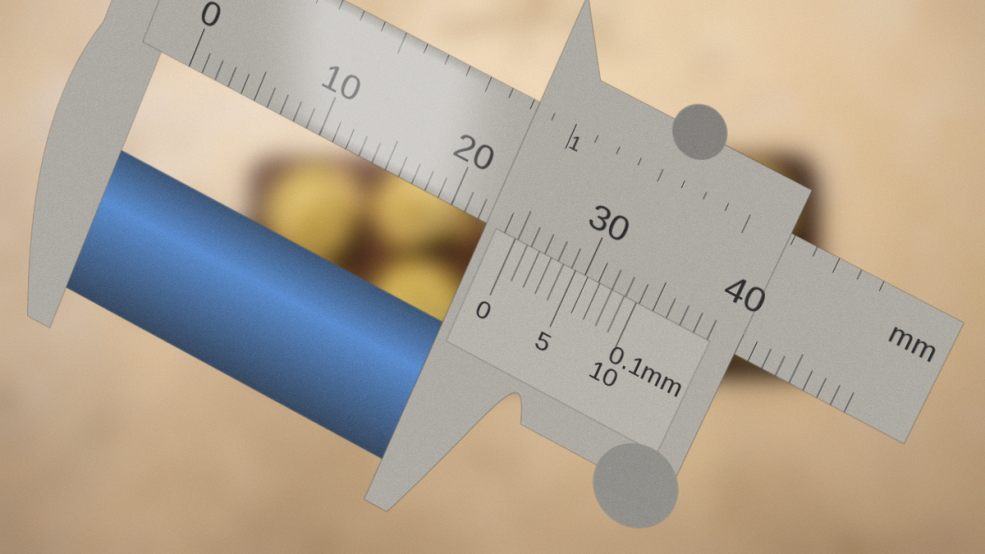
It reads 24.8 mm
